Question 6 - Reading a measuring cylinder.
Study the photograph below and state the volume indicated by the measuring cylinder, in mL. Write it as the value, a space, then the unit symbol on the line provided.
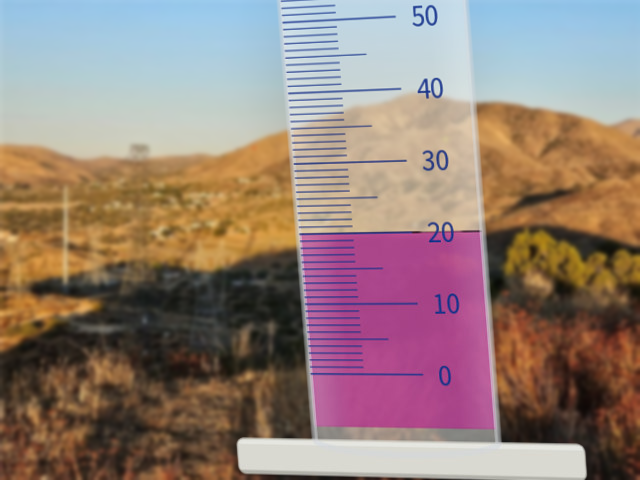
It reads 20 mL
